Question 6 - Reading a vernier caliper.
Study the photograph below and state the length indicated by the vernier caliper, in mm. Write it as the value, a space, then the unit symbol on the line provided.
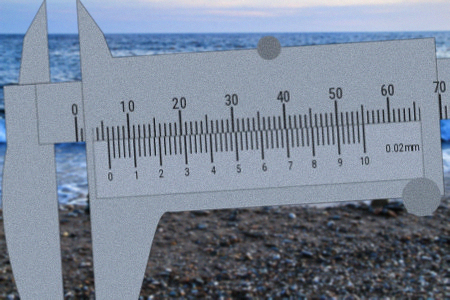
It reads 6.0 mm
